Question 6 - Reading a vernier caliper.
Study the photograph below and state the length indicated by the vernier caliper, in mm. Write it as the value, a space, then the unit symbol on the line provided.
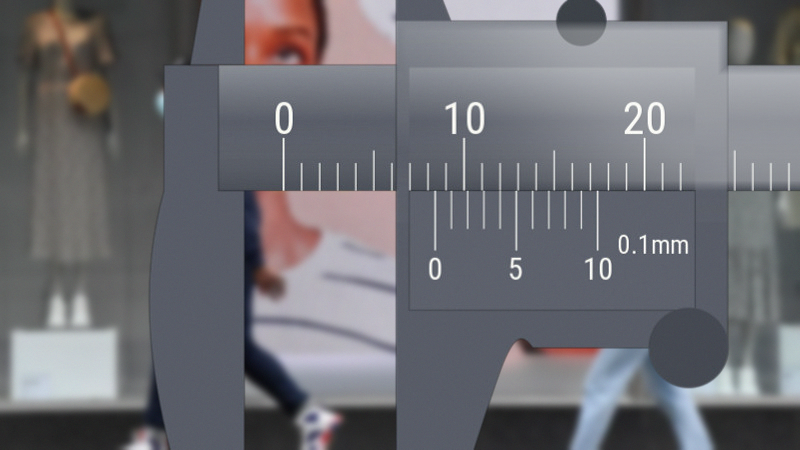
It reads 8.4 mm
